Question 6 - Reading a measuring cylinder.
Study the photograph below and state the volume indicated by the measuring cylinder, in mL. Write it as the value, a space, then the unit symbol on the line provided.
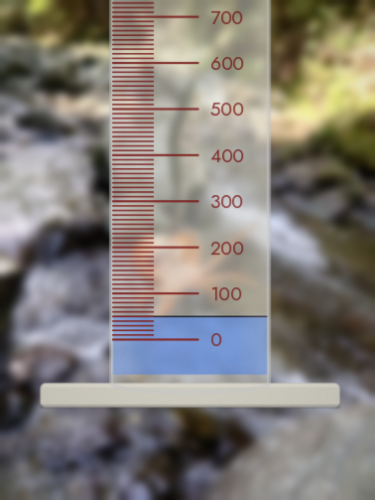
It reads 50 mL
